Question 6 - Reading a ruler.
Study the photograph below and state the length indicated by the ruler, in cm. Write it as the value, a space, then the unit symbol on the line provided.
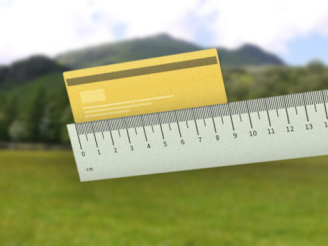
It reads 9 cm
